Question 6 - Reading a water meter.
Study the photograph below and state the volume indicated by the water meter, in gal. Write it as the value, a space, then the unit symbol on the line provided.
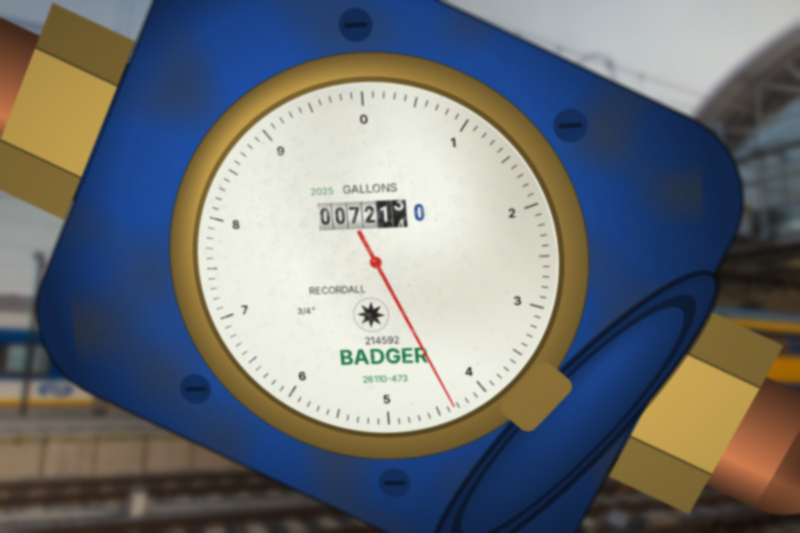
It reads 72134.3 gal
